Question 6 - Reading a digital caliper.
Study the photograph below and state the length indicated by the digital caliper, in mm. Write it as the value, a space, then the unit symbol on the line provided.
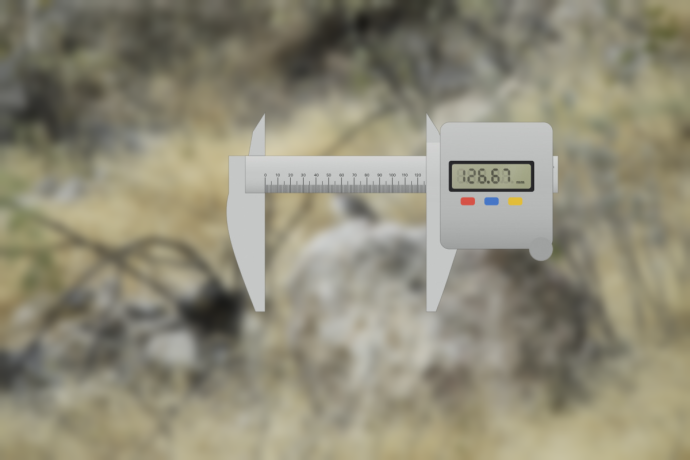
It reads 126.67 mm
